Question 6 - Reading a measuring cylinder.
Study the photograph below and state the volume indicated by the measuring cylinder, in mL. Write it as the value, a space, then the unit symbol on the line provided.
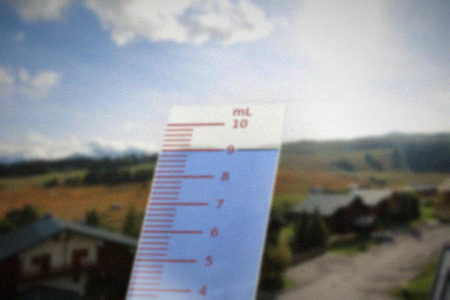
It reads 9 mL
